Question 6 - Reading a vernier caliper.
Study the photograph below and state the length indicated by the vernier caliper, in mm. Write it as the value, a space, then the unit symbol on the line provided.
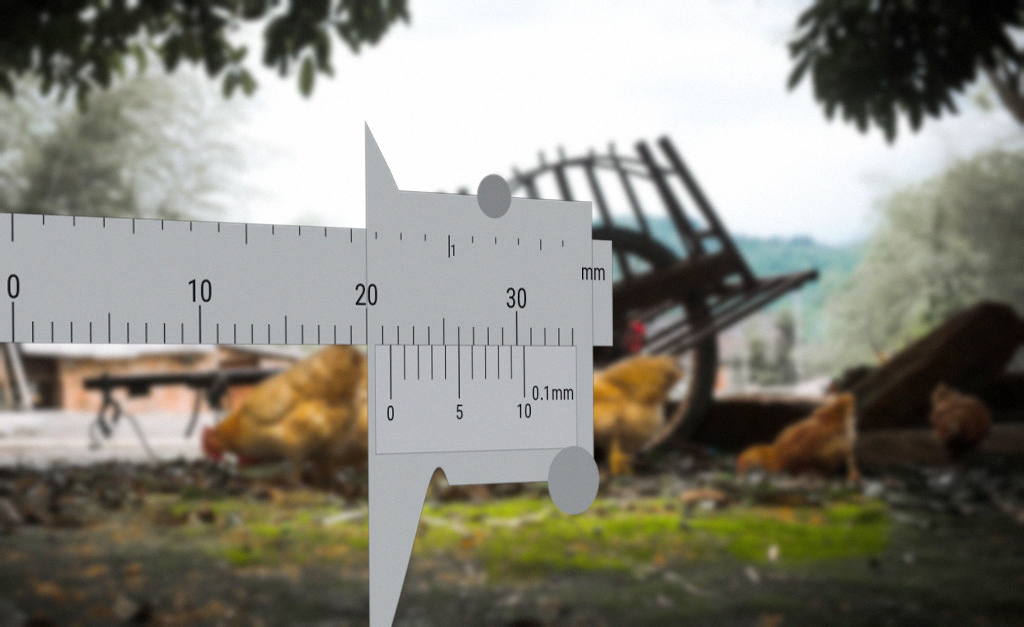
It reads 21.5 mm
